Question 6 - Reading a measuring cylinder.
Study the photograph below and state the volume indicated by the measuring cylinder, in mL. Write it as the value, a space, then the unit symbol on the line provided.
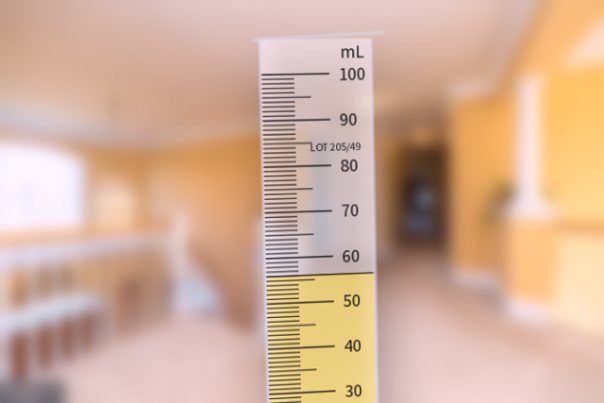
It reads 56 mL
